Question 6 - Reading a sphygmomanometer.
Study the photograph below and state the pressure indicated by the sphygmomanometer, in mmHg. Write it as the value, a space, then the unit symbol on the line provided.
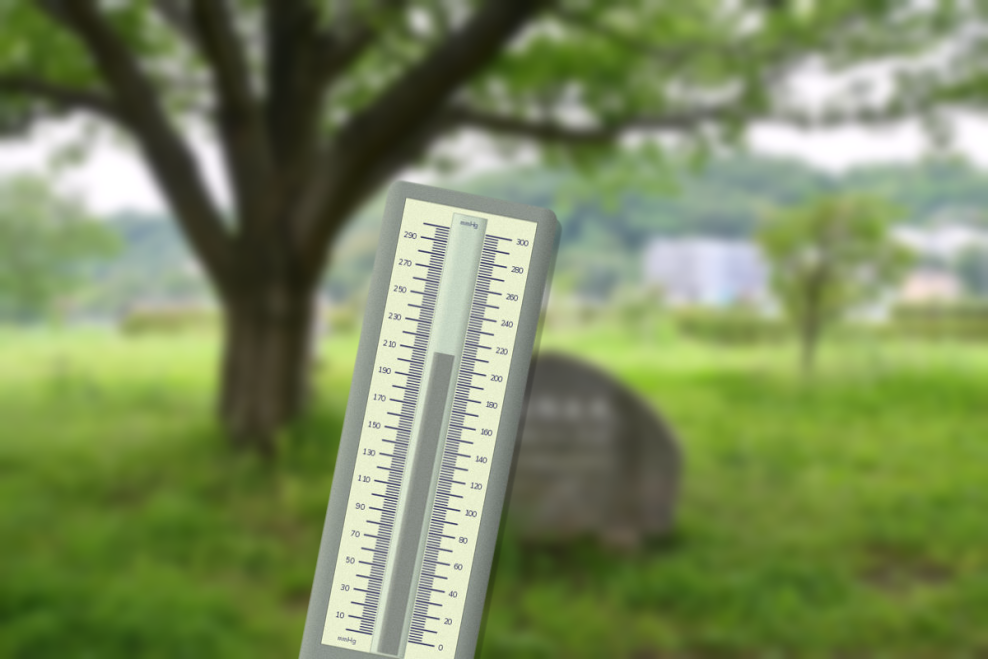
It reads 210 mmHg
